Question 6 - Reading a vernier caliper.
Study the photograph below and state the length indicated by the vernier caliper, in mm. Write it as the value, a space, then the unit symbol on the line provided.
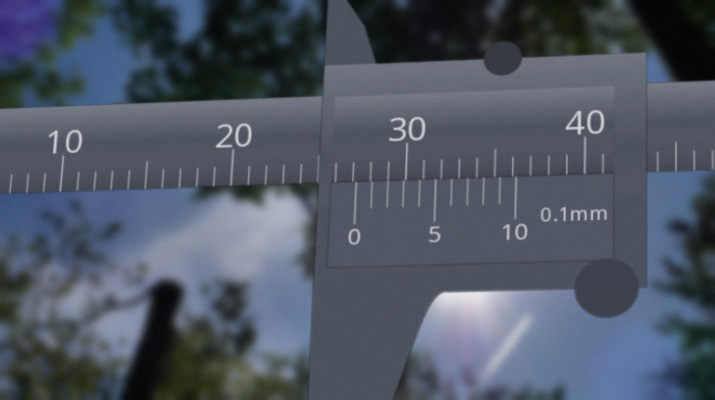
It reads 27.2 mm
